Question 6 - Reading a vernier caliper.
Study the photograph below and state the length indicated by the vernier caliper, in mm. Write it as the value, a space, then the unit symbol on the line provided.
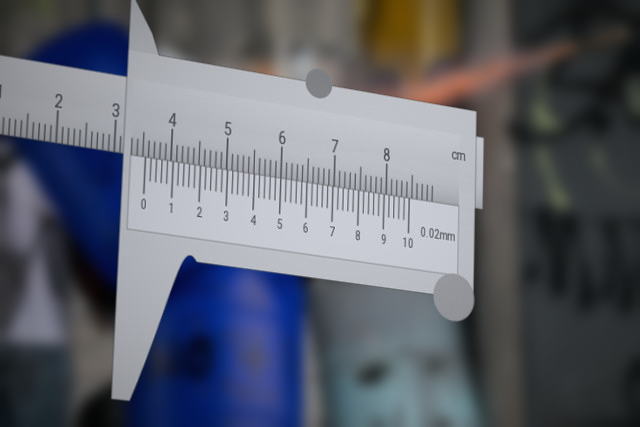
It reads 35.5 mm
